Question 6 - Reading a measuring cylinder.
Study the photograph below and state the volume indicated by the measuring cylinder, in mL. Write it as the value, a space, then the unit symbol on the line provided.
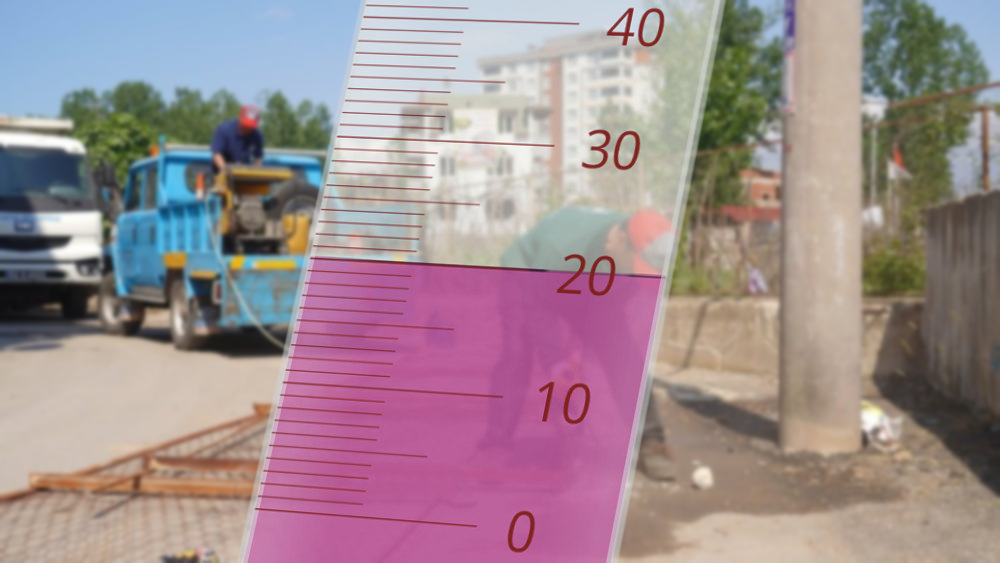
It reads 20 mL
